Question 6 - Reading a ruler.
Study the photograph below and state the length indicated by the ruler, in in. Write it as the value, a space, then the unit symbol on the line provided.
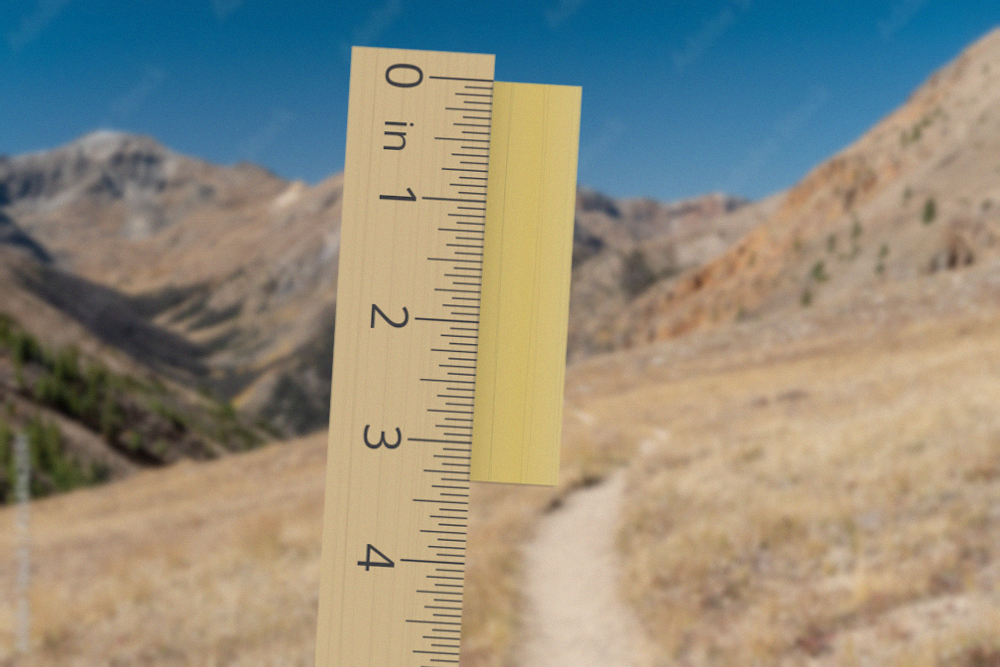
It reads 3.3125 in
